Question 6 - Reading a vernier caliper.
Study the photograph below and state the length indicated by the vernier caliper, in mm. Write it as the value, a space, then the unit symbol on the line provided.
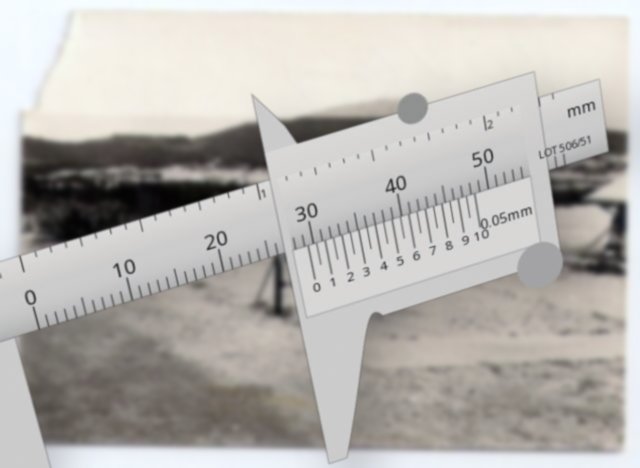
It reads 29.4 mm
